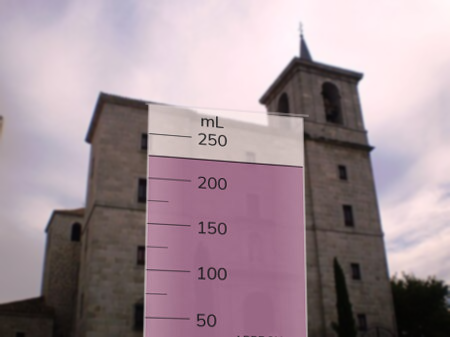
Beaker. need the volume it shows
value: 225 mL
